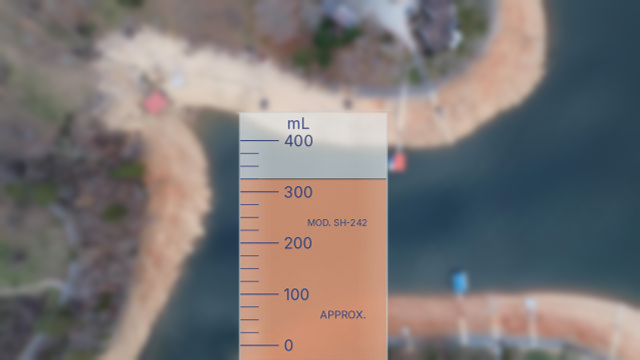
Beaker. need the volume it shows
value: 325 mL
